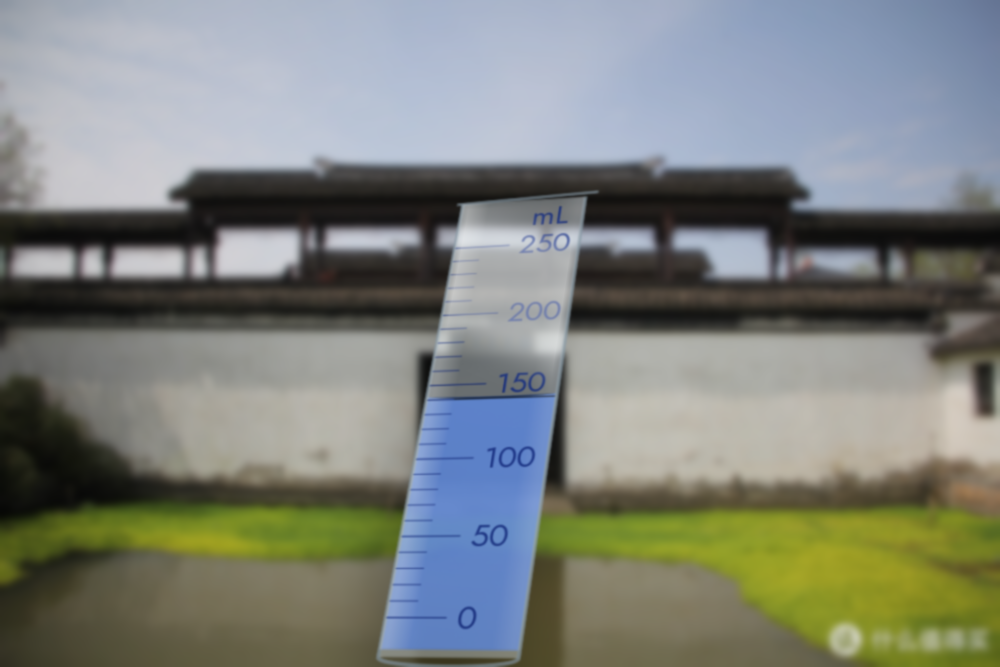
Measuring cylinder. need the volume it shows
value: 140 mL
